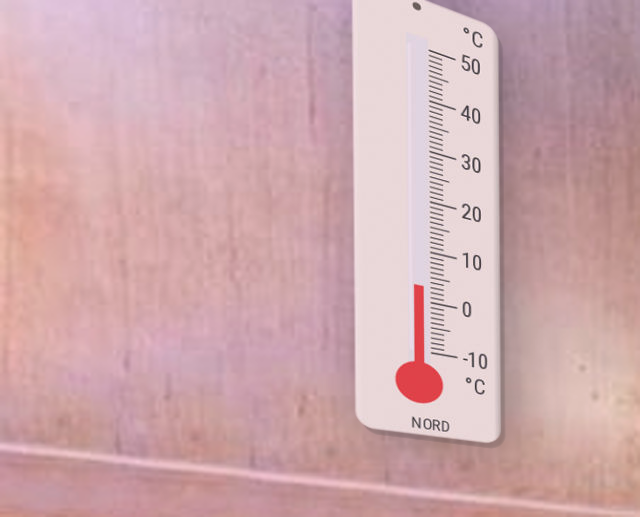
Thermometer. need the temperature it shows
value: 3 °C
